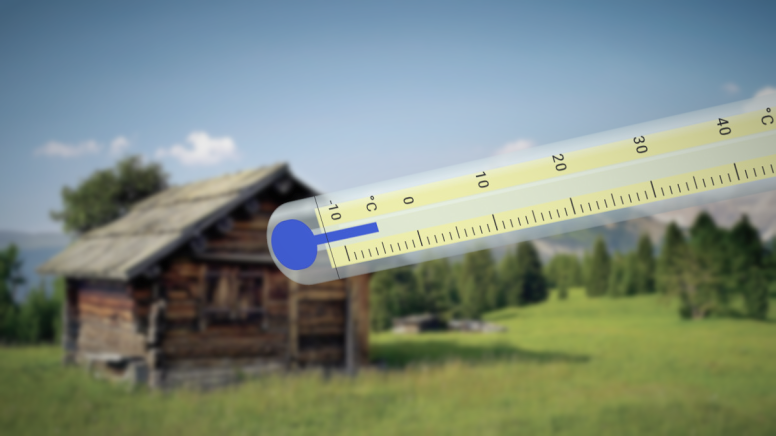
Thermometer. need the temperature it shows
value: -5 °C
